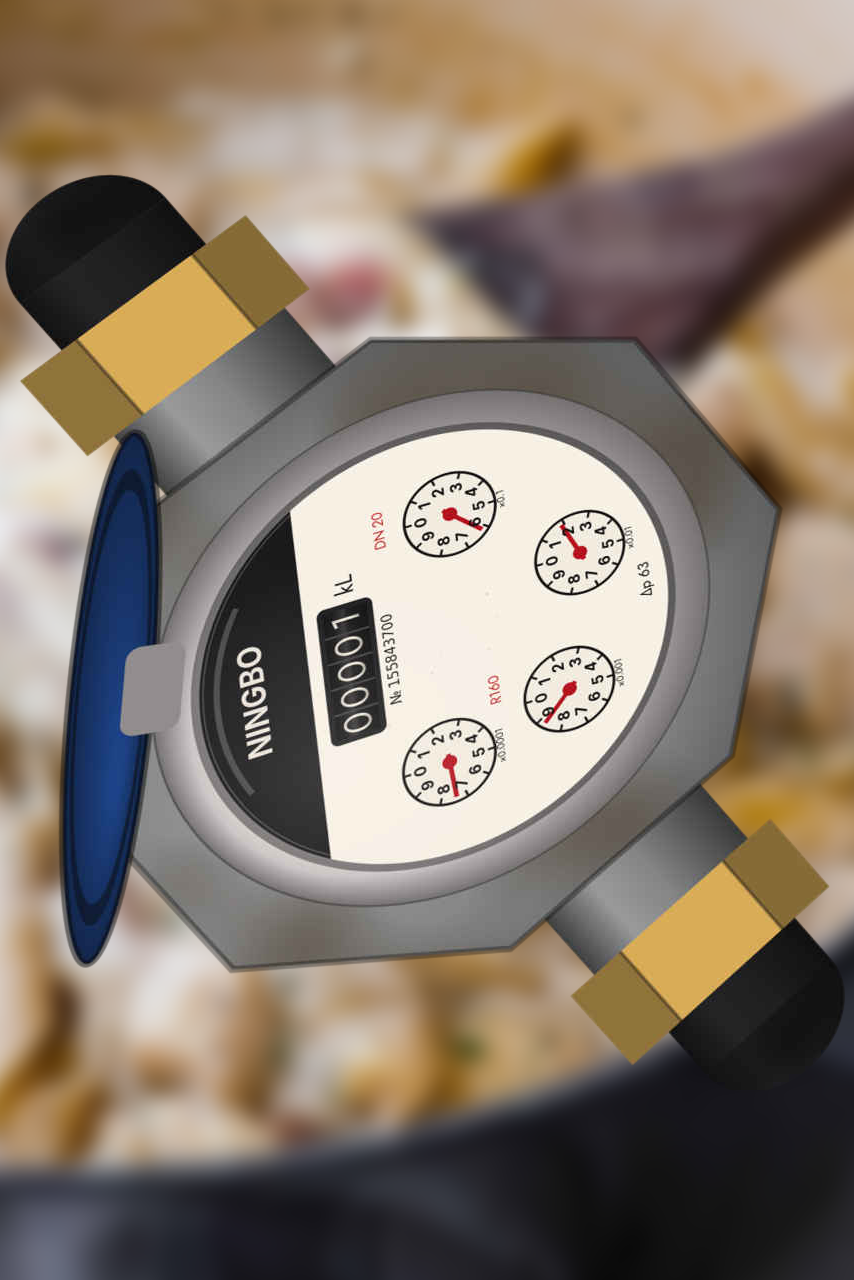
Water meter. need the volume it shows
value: 1.6187 kL
